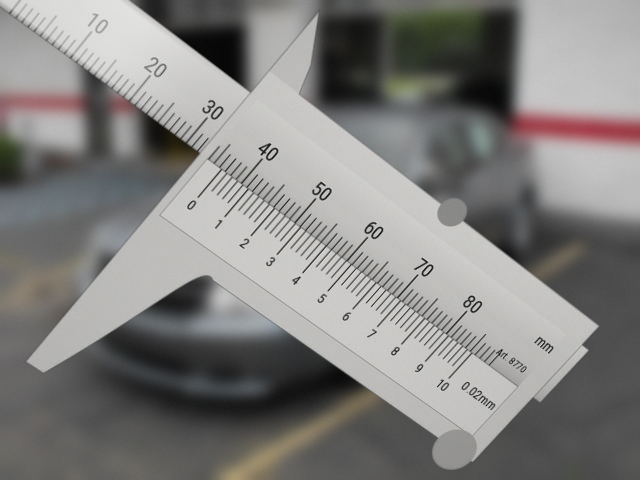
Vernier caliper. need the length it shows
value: 36.4 mm
